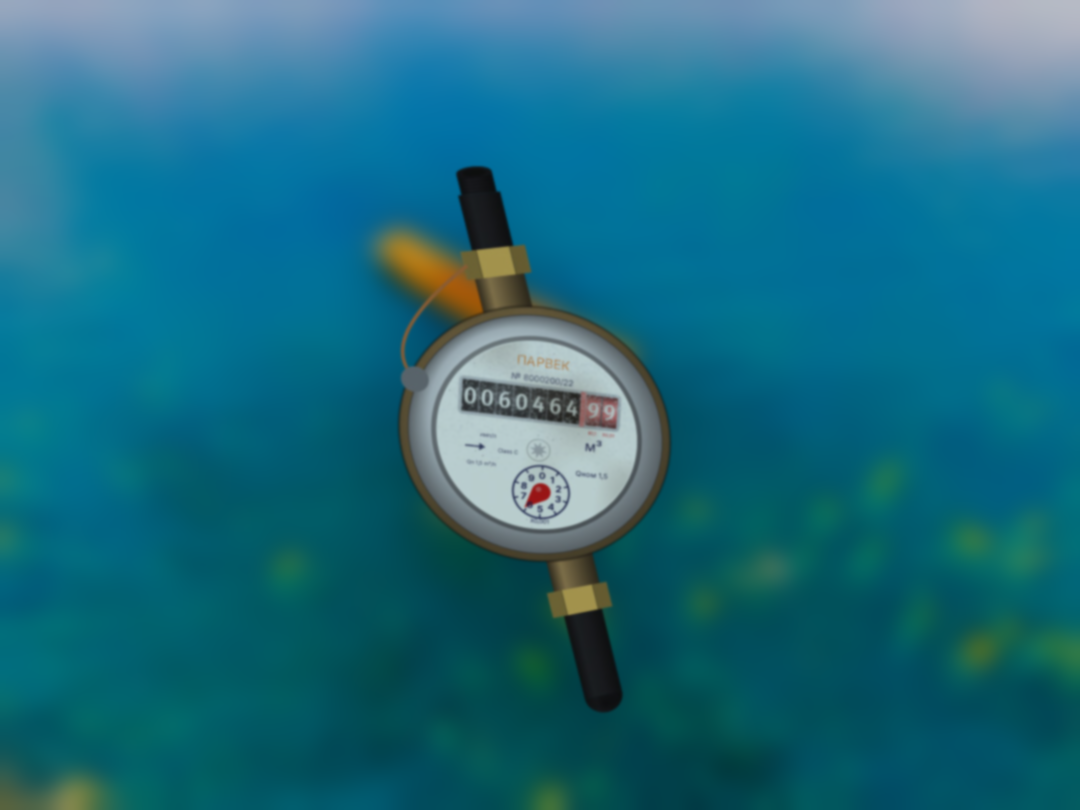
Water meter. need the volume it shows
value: 60464.996 m³
